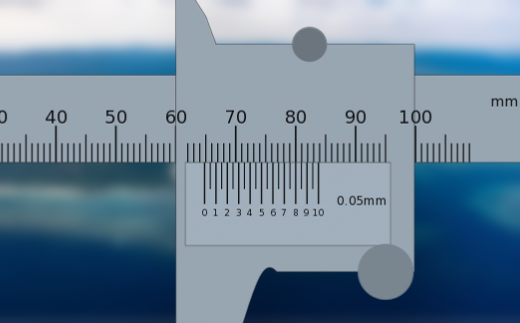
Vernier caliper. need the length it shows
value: 64.8 mm
